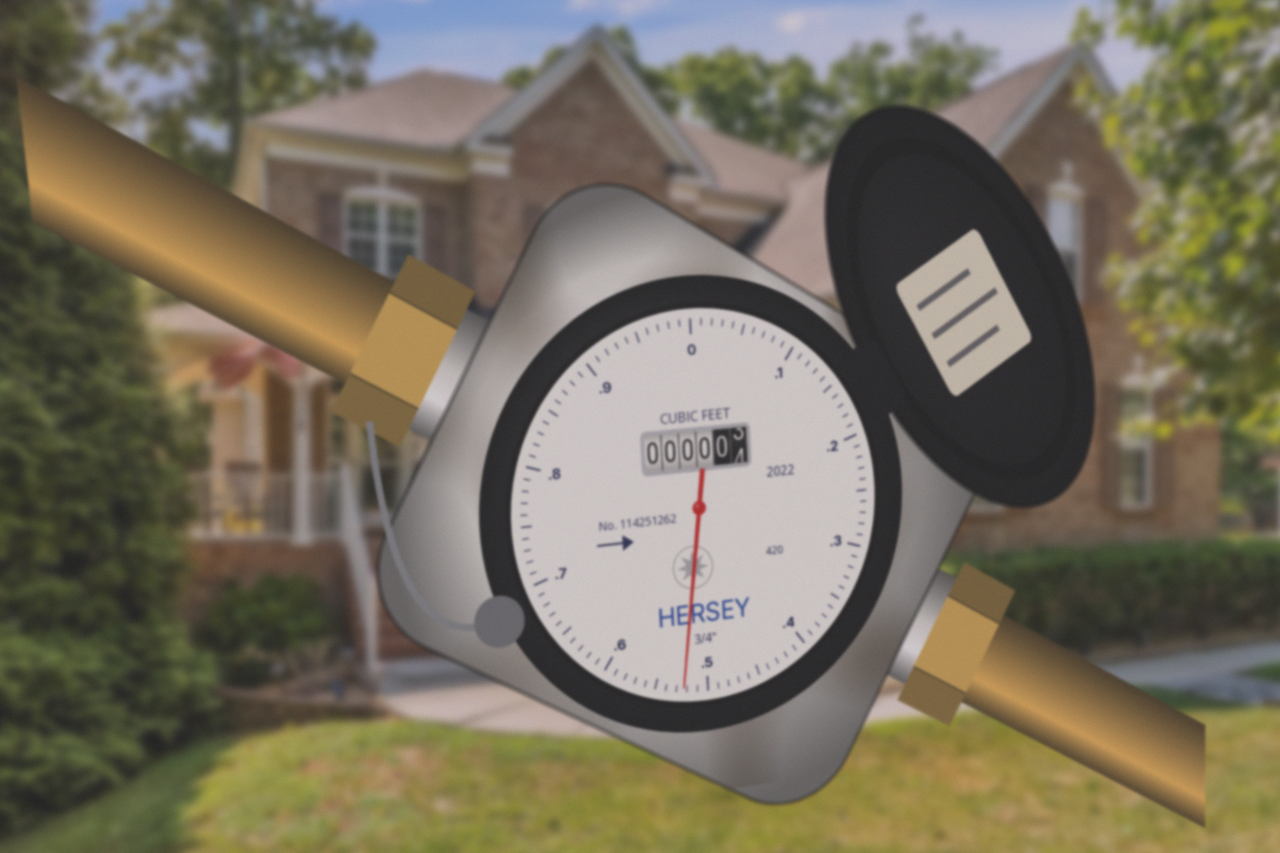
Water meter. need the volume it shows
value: 3.52 ft³
